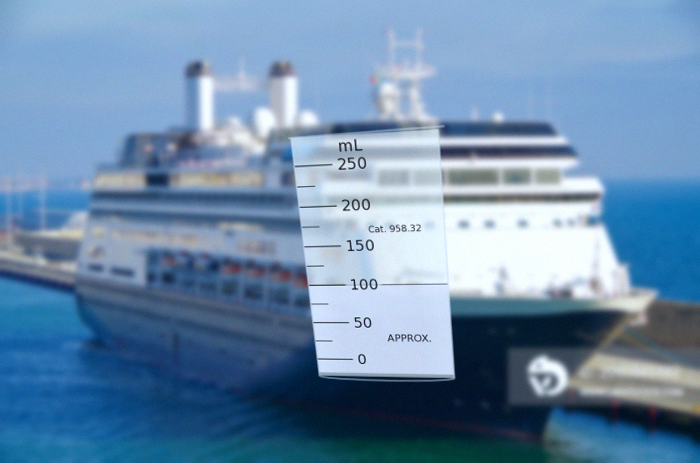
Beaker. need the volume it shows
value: 100 mL
